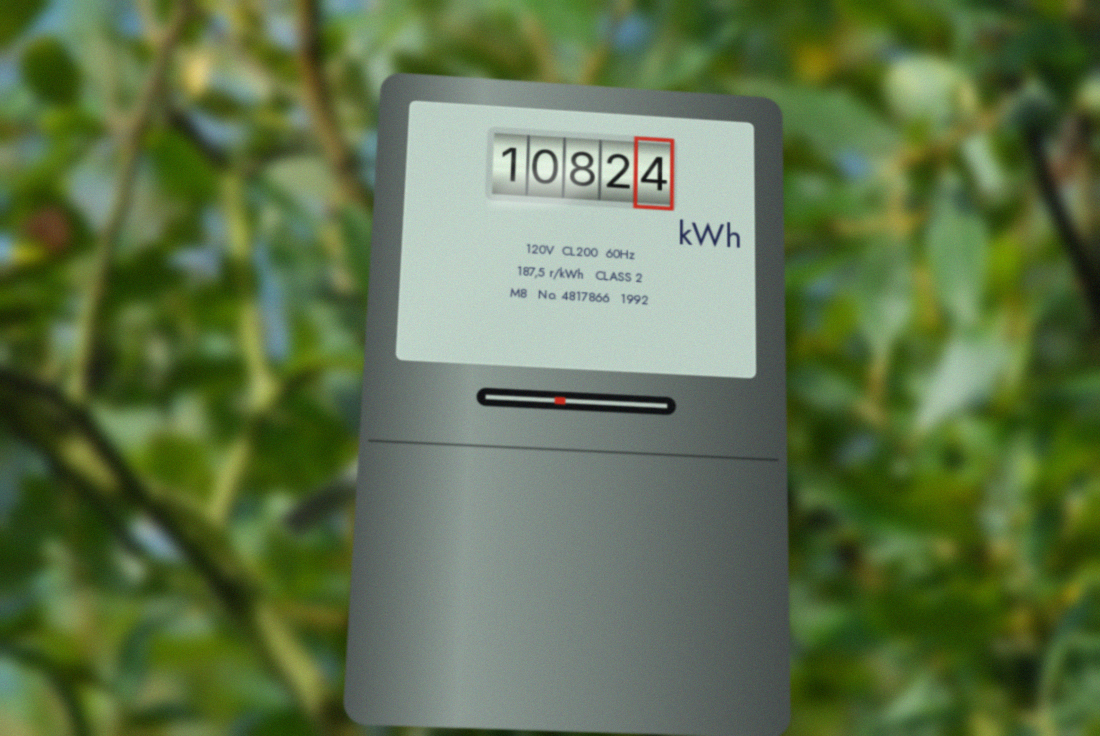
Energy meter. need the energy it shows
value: 1082.4 kWh
